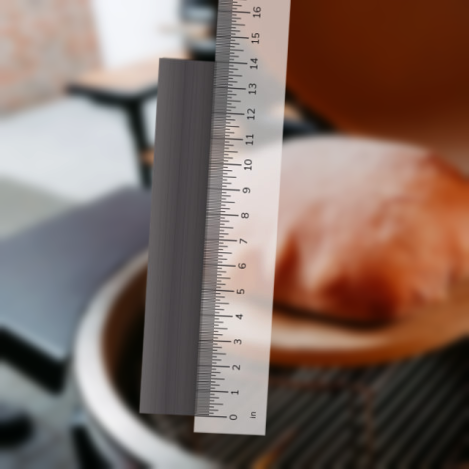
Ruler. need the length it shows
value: 14 in
